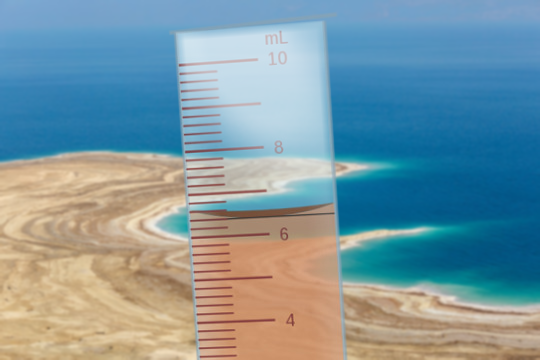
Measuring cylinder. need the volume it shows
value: 6.4 mL
